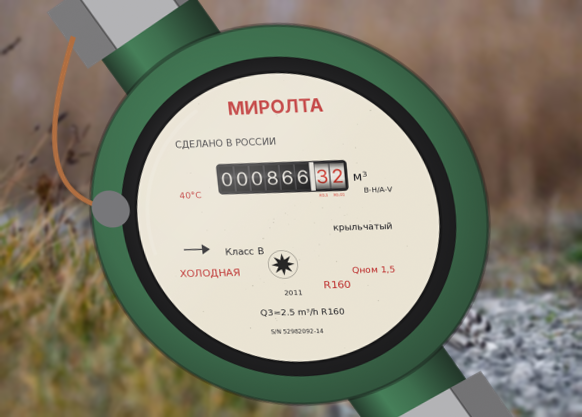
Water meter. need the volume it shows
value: 866.32 m³
